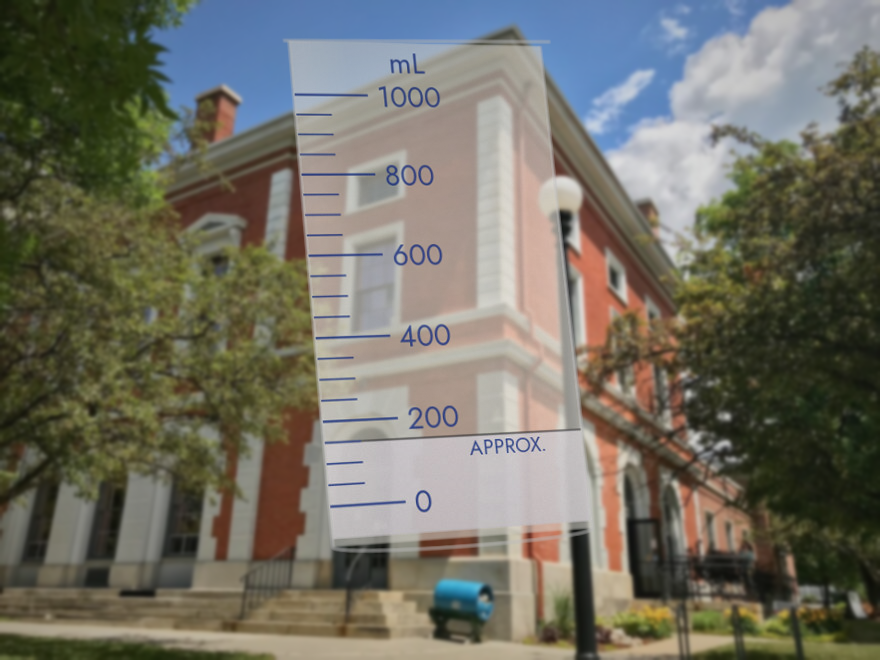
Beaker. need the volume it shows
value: 150 mL
